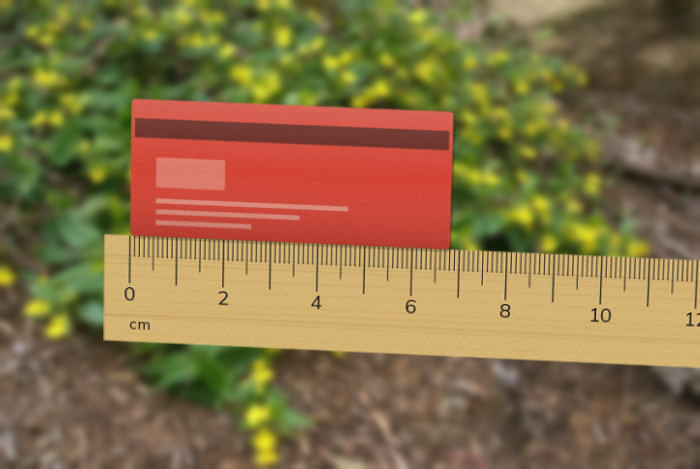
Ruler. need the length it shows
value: 6.8 cm
